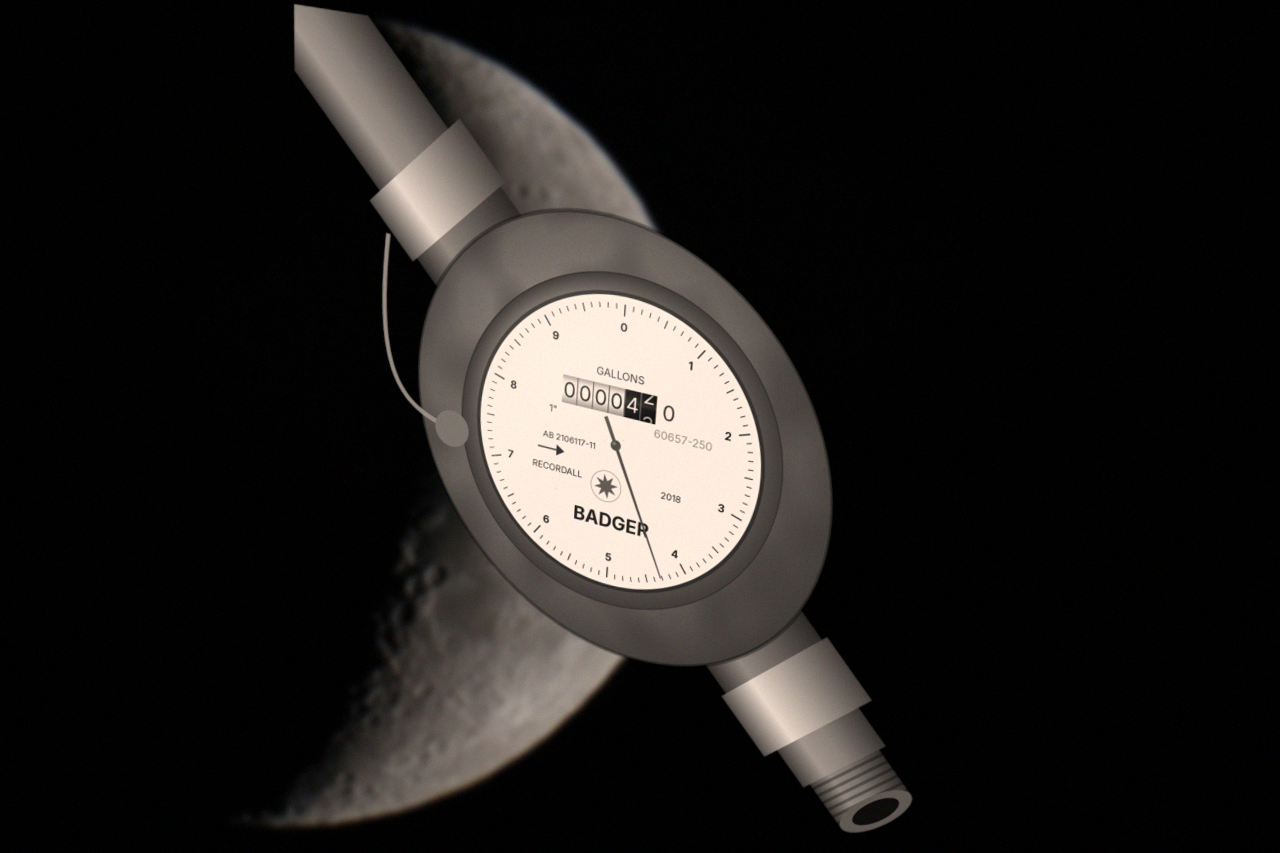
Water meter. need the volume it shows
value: 424.3 gal
